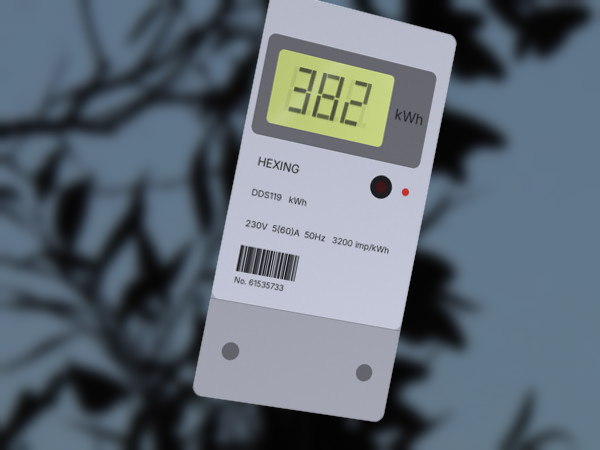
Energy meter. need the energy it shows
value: 382 kWh
